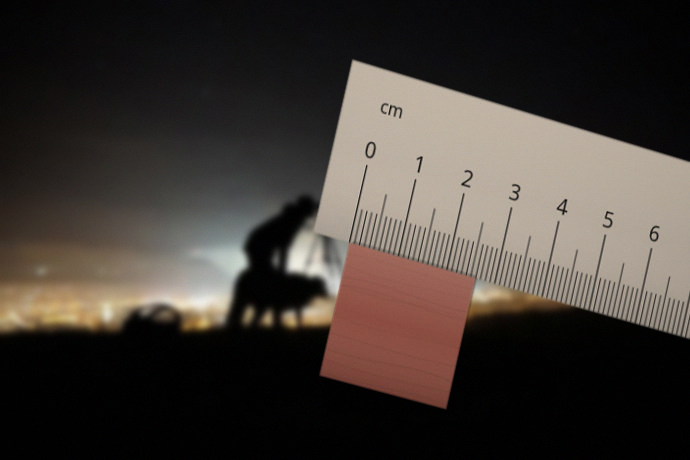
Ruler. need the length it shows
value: 2.6 cm
